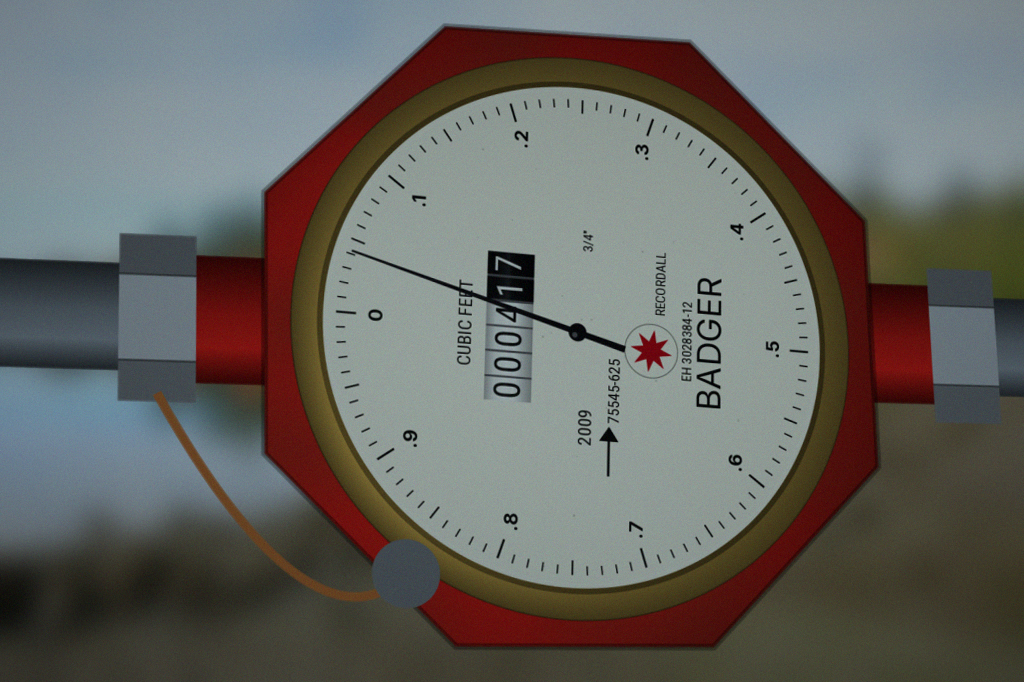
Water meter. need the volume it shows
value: 417.04 ft³
